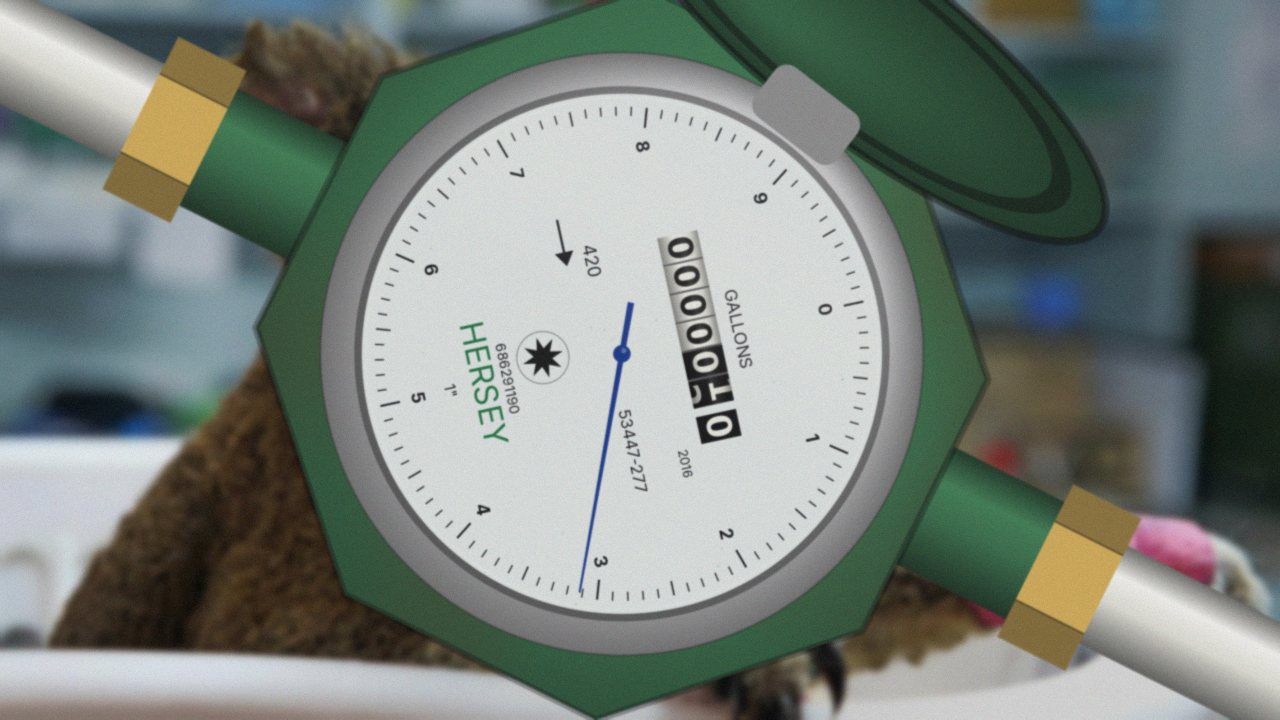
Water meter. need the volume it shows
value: 13.1 gal
